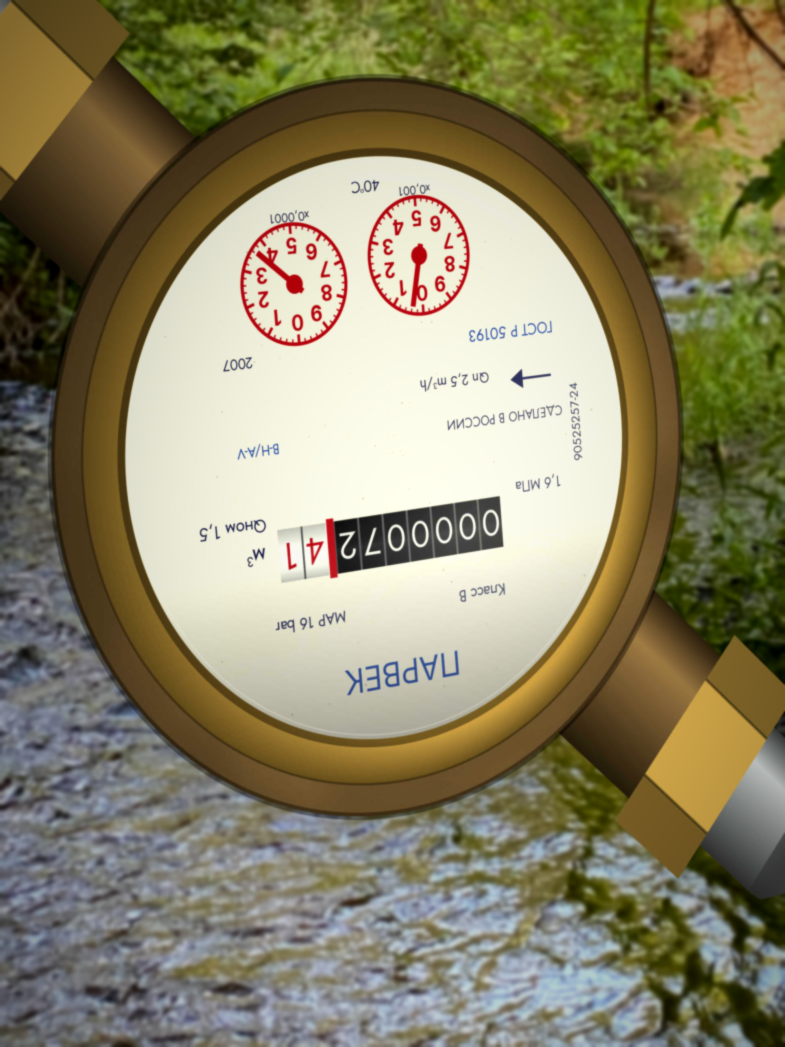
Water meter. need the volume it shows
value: 72.4103 m³
